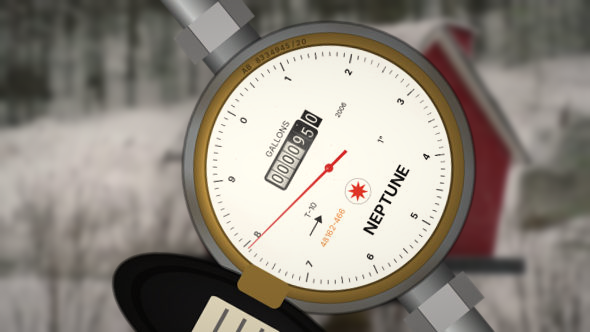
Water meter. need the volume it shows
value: 947.9 gal
